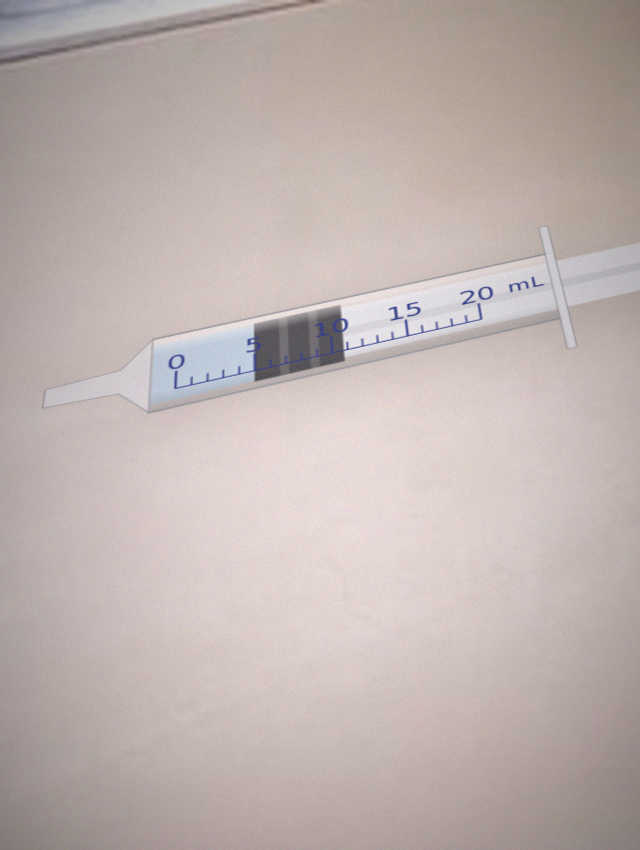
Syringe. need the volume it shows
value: 5 mL
